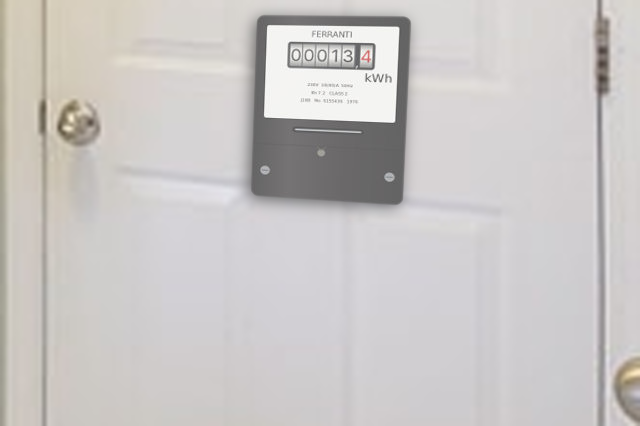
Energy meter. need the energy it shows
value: 13.4 kWh
